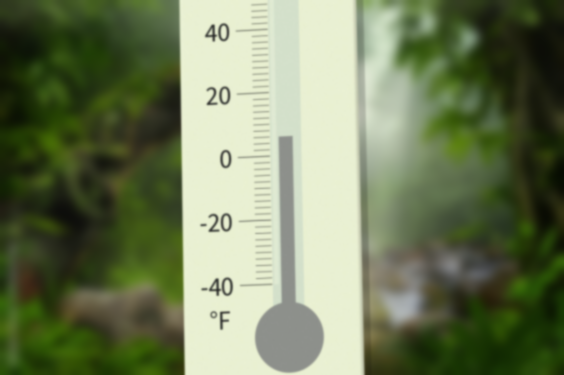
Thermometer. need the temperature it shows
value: 6 °F
